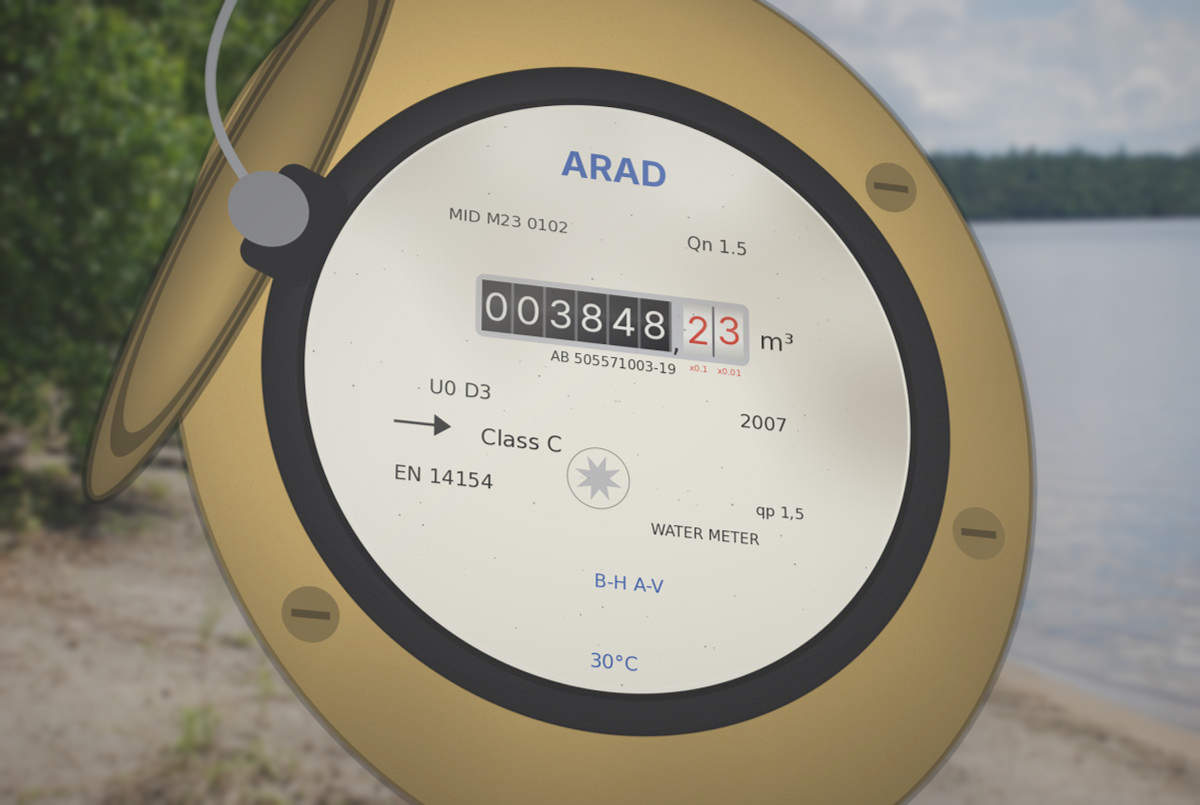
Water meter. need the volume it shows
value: 3848.23 m³
